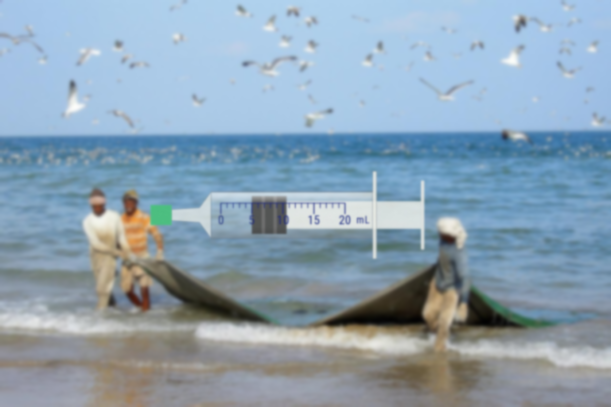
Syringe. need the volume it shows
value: 5 mL
